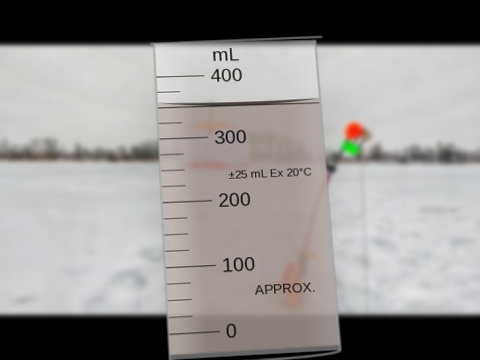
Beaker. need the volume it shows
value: 350 mL
